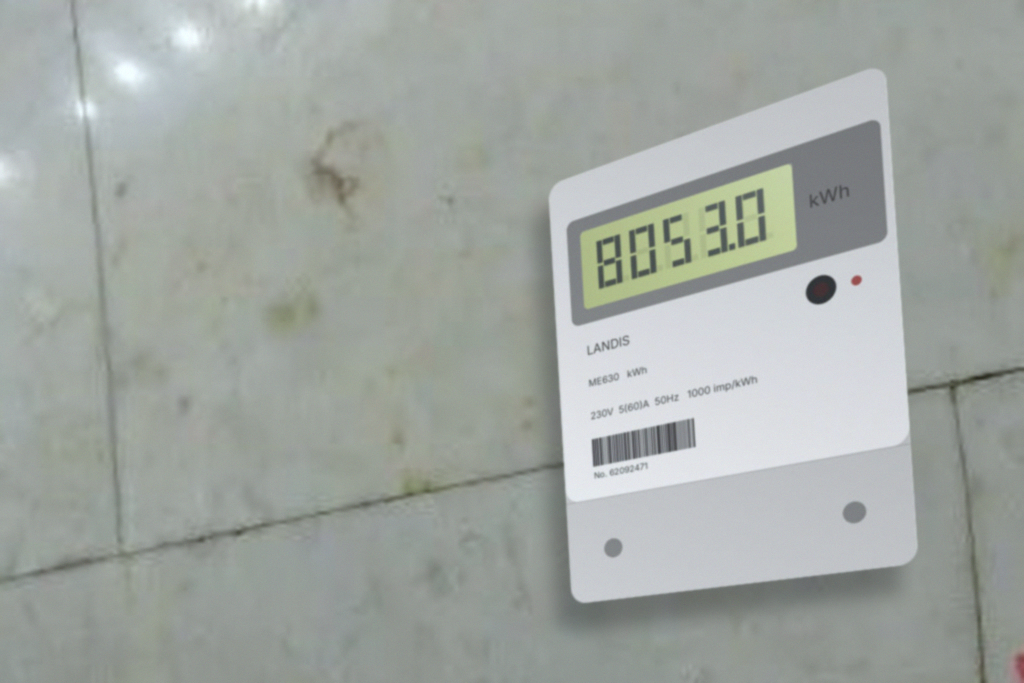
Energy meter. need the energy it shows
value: 8053.0 kWh
